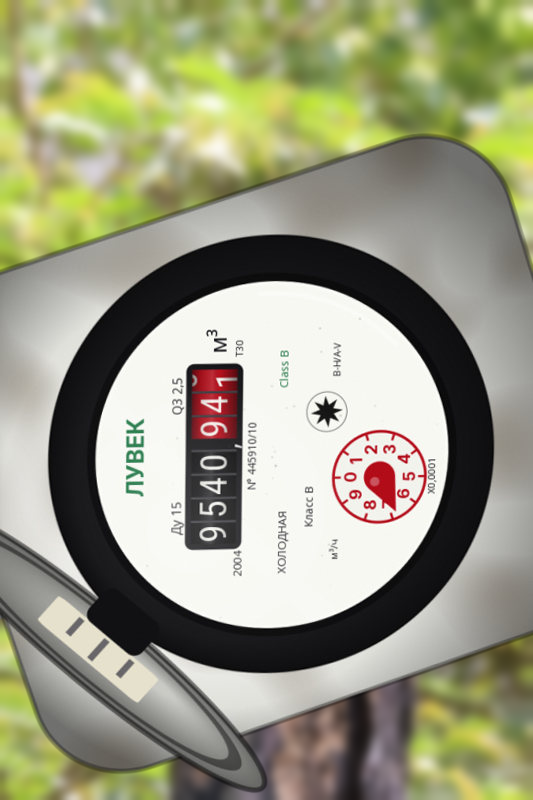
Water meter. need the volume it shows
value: 9540.9406 m³
